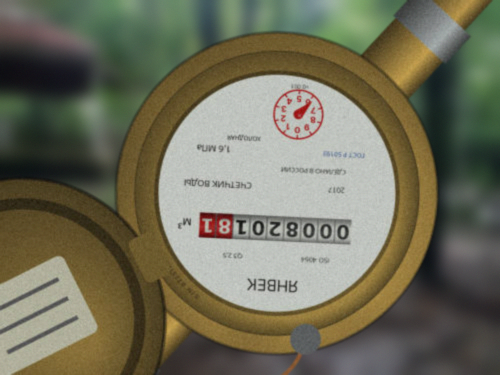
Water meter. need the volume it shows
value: 8201.816 m³
